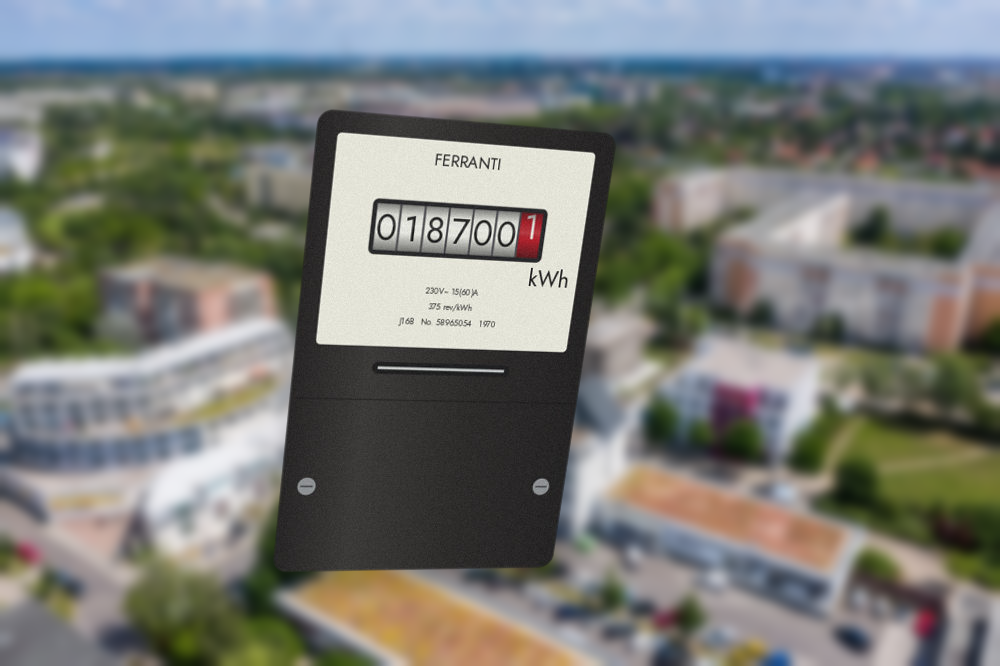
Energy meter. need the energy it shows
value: 18700.1 kWh
